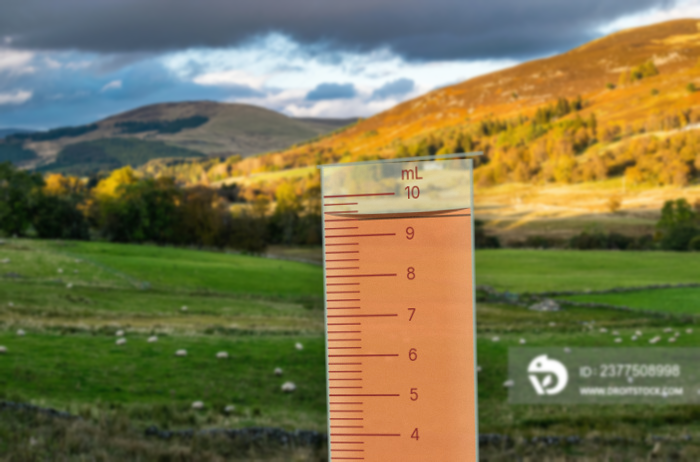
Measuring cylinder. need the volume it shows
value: 9.4 mL
